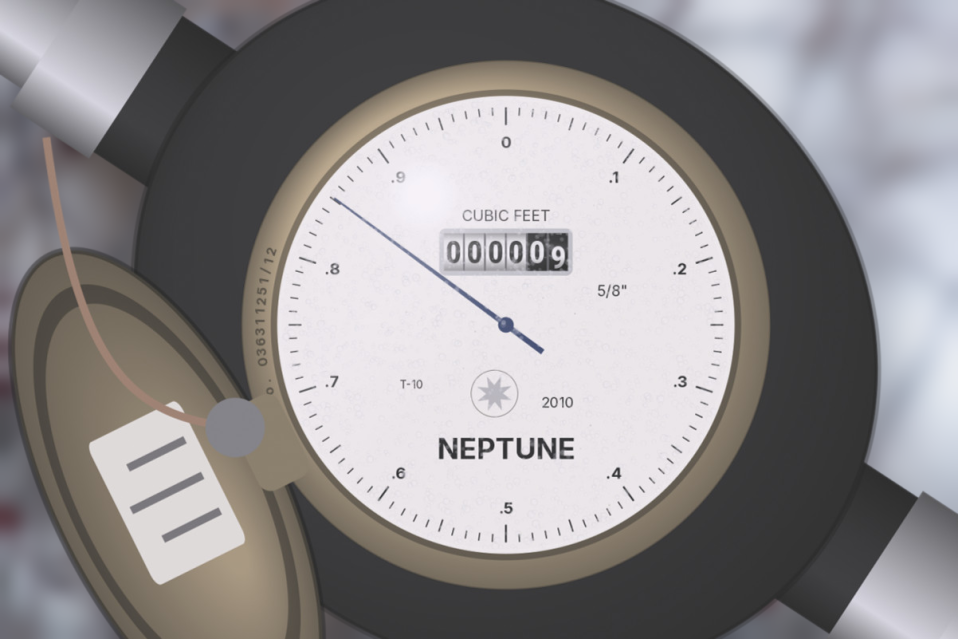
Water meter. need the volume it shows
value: 8.85 ft³
